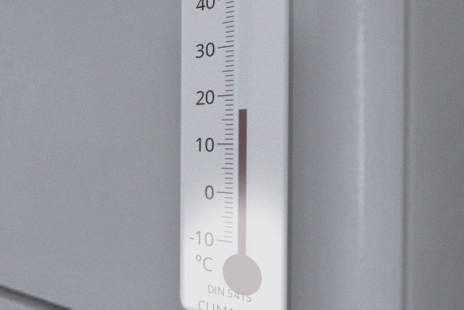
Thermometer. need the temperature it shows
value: 17 °C
